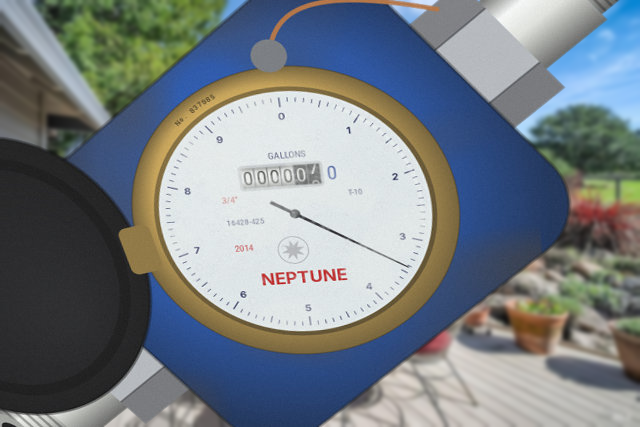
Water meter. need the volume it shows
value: 73.4 gal
